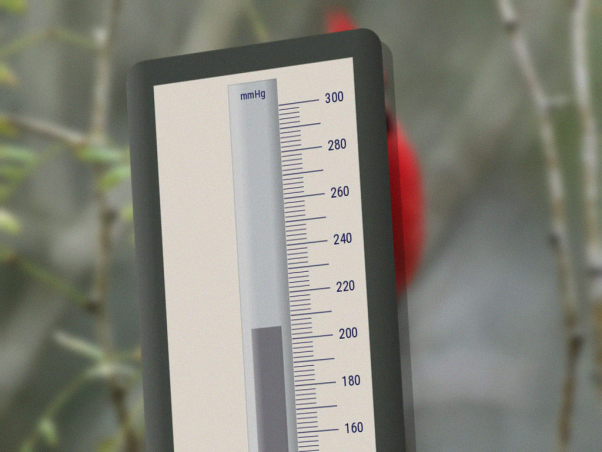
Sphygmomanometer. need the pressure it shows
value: 206 mmHg
